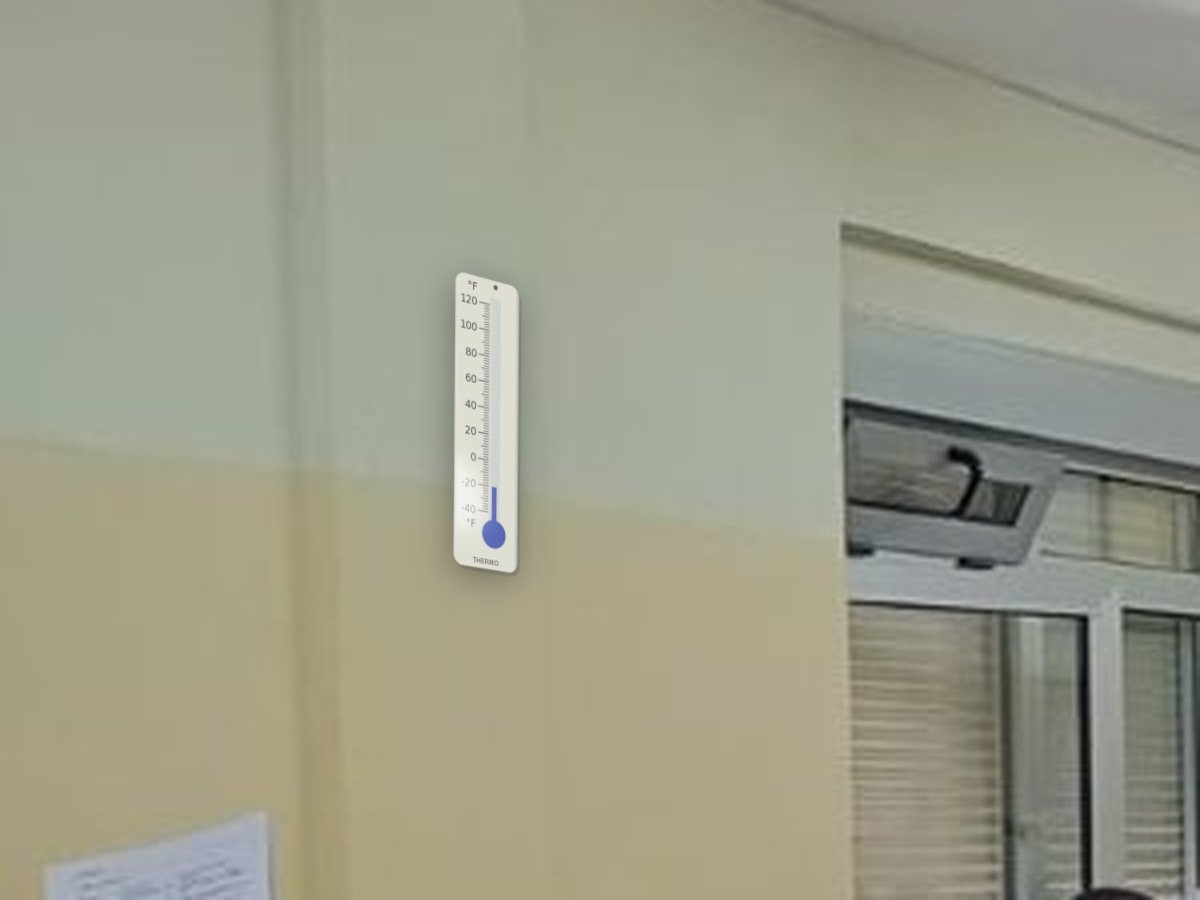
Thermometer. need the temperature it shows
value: -20 °F
